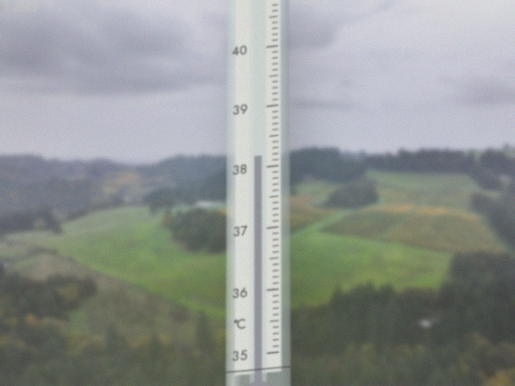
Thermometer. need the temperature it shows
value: 38.2 °C
